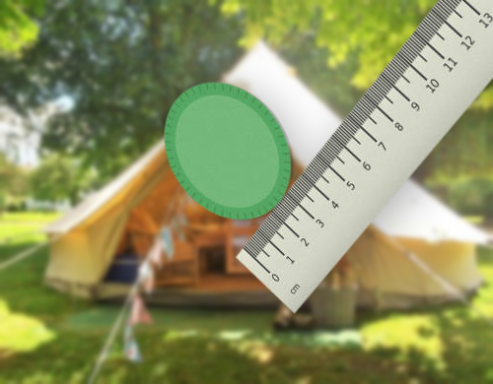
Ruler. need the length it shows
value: 5 cm
